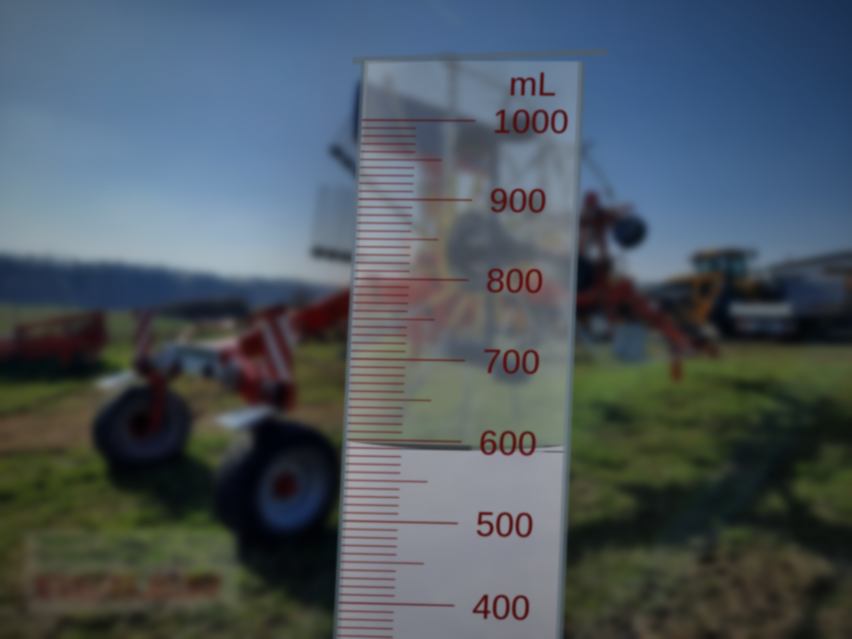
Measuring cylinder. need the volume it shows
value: 590 mL
